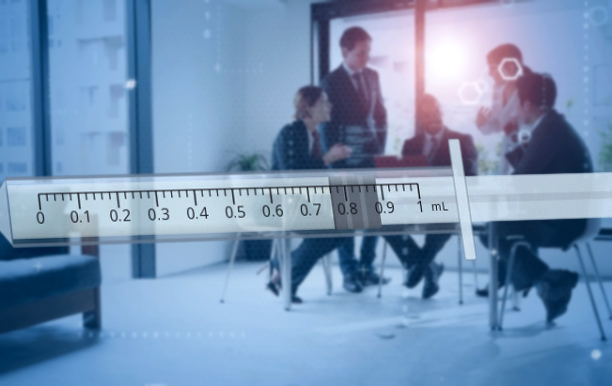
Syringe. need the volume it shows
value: 0.76 mL
